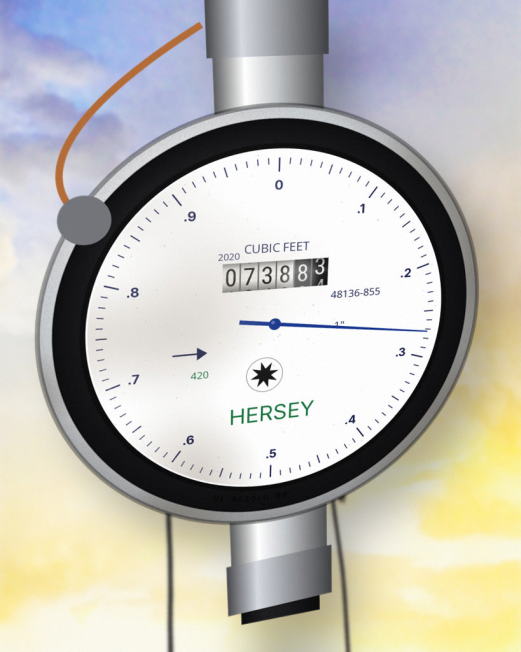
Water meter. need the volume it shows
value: 73883.27 ft³
